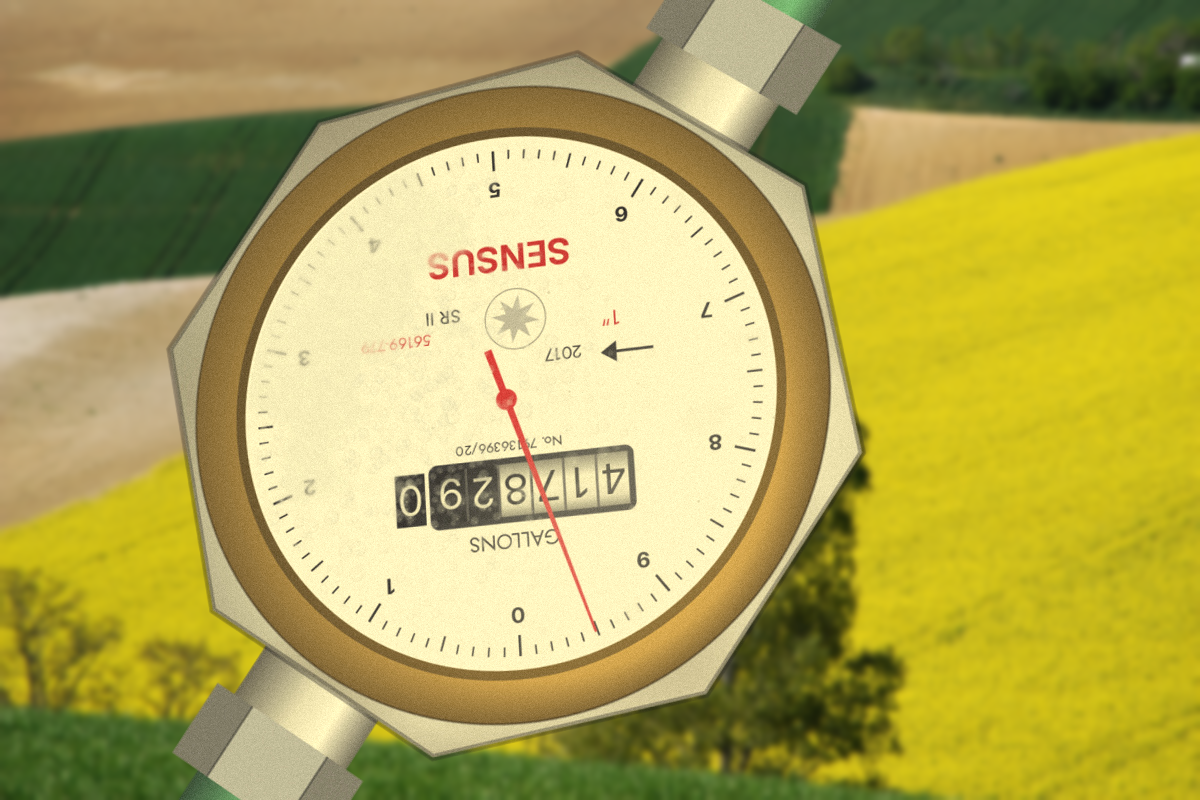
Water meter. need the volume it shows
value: 4178289.5 gal
